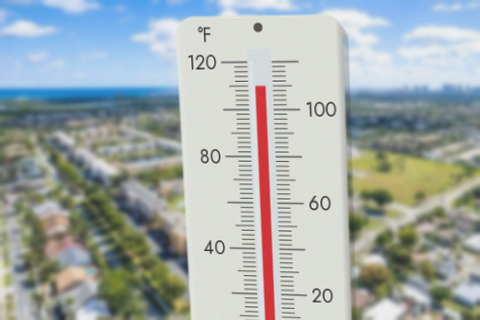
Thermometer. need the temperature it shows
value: 110 °F
